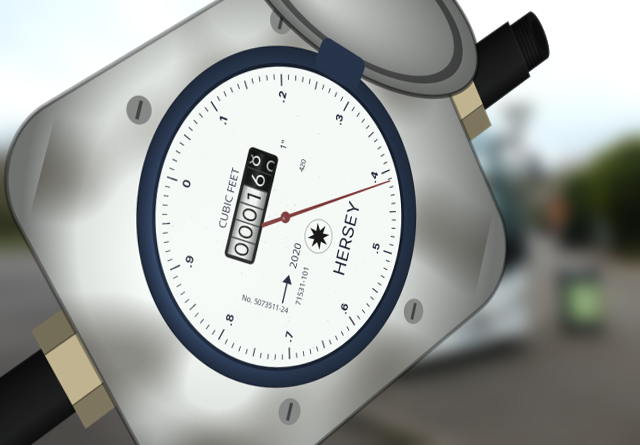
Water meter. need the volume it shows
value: 168.41 ft³
